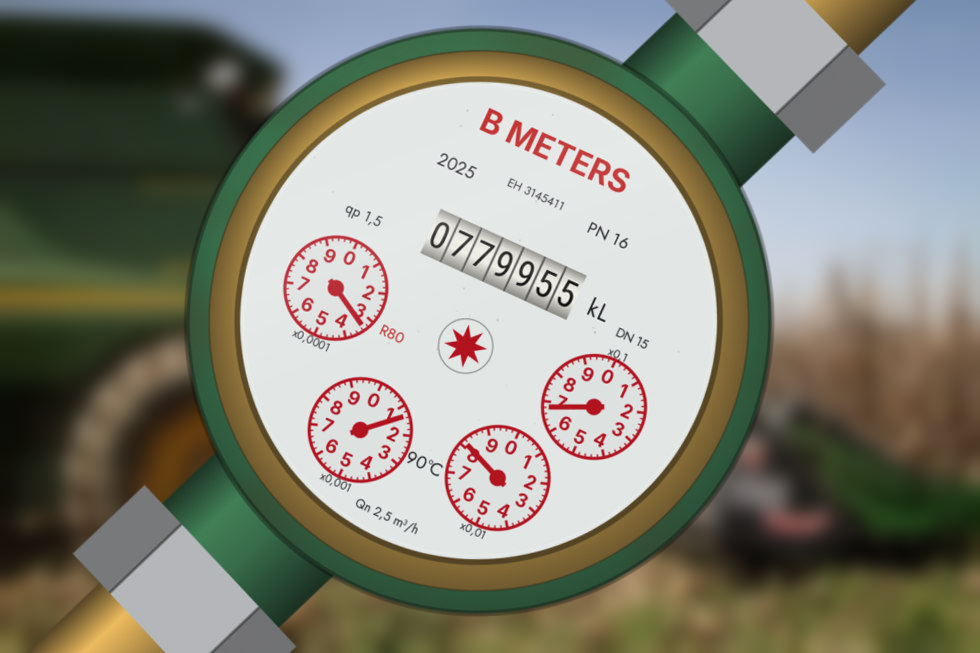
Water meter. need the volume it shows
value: 779955.6813 kL
